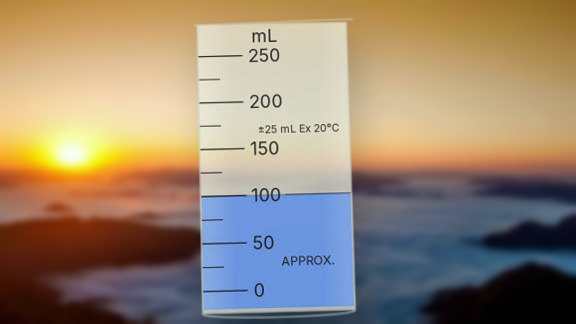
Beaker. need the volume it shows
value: 100 mL
